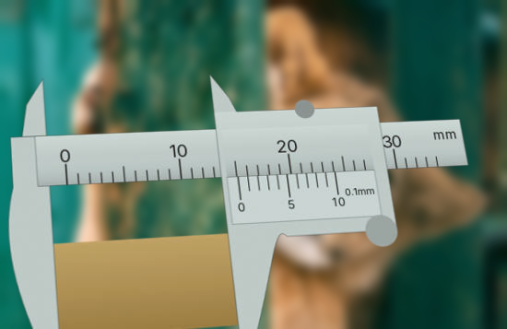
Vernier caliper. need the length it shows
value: 15.1 mm
